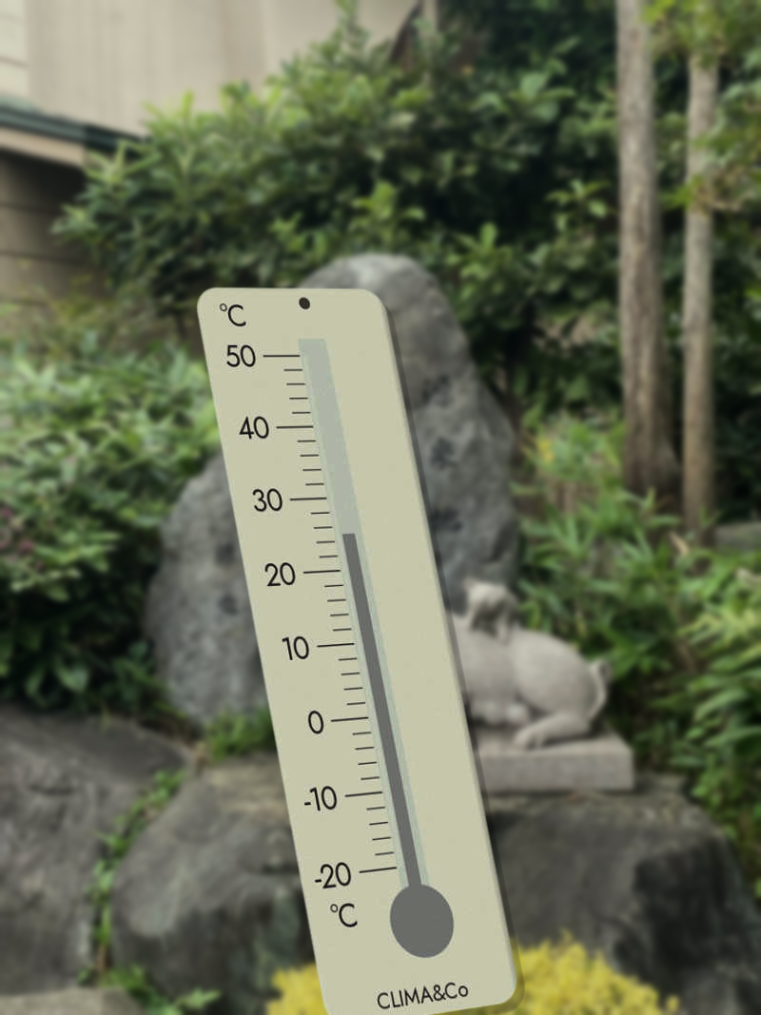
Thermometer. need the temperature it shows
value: 25 °C
